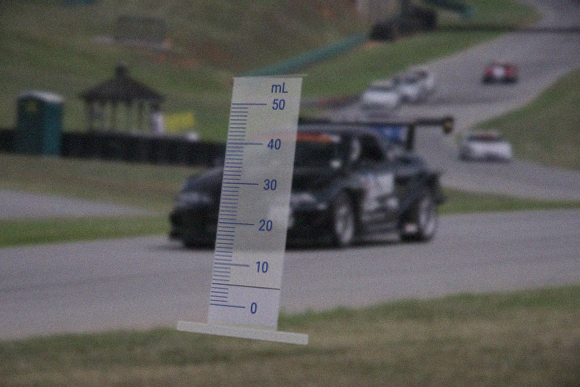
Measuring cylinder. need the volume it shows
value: 5 mL
